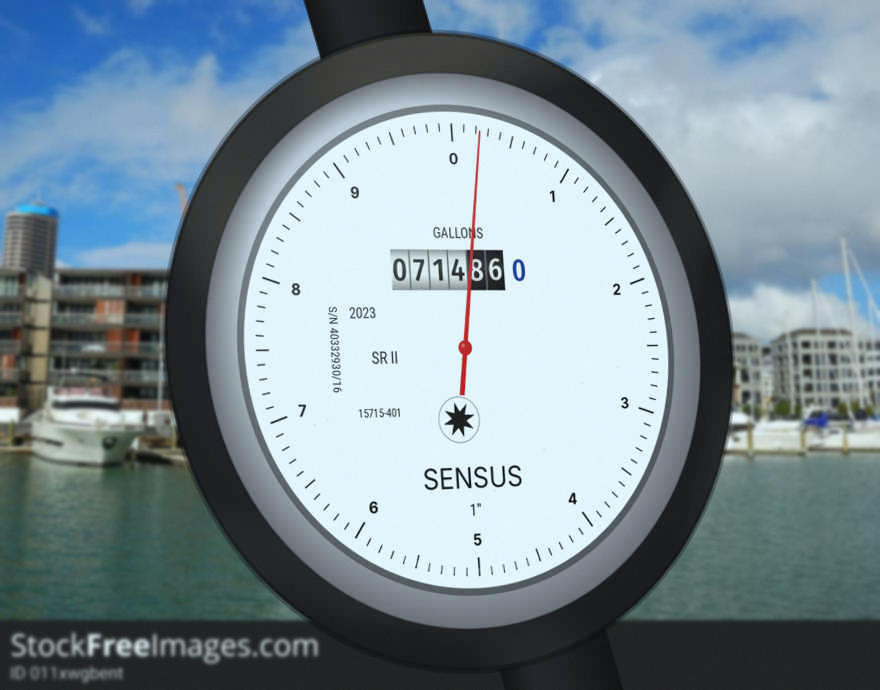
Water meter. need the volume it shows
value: 714860.2 gal
